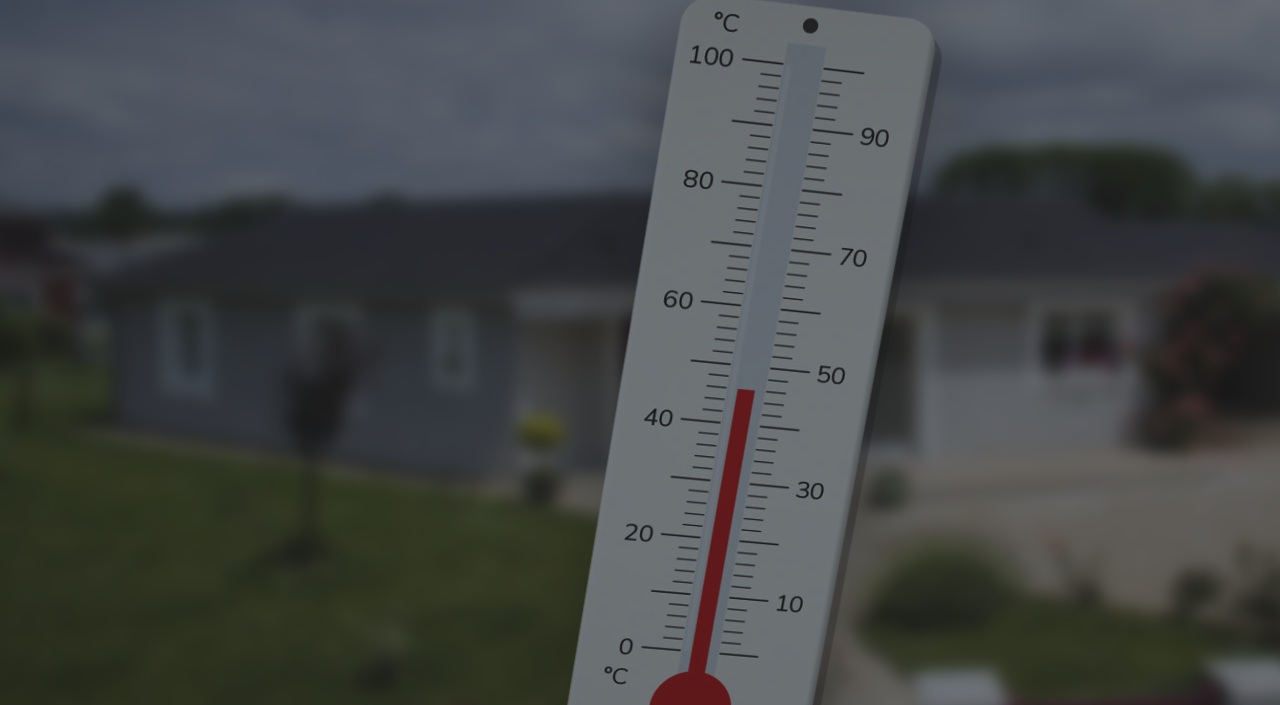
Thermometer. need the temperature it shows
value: 46 °C
